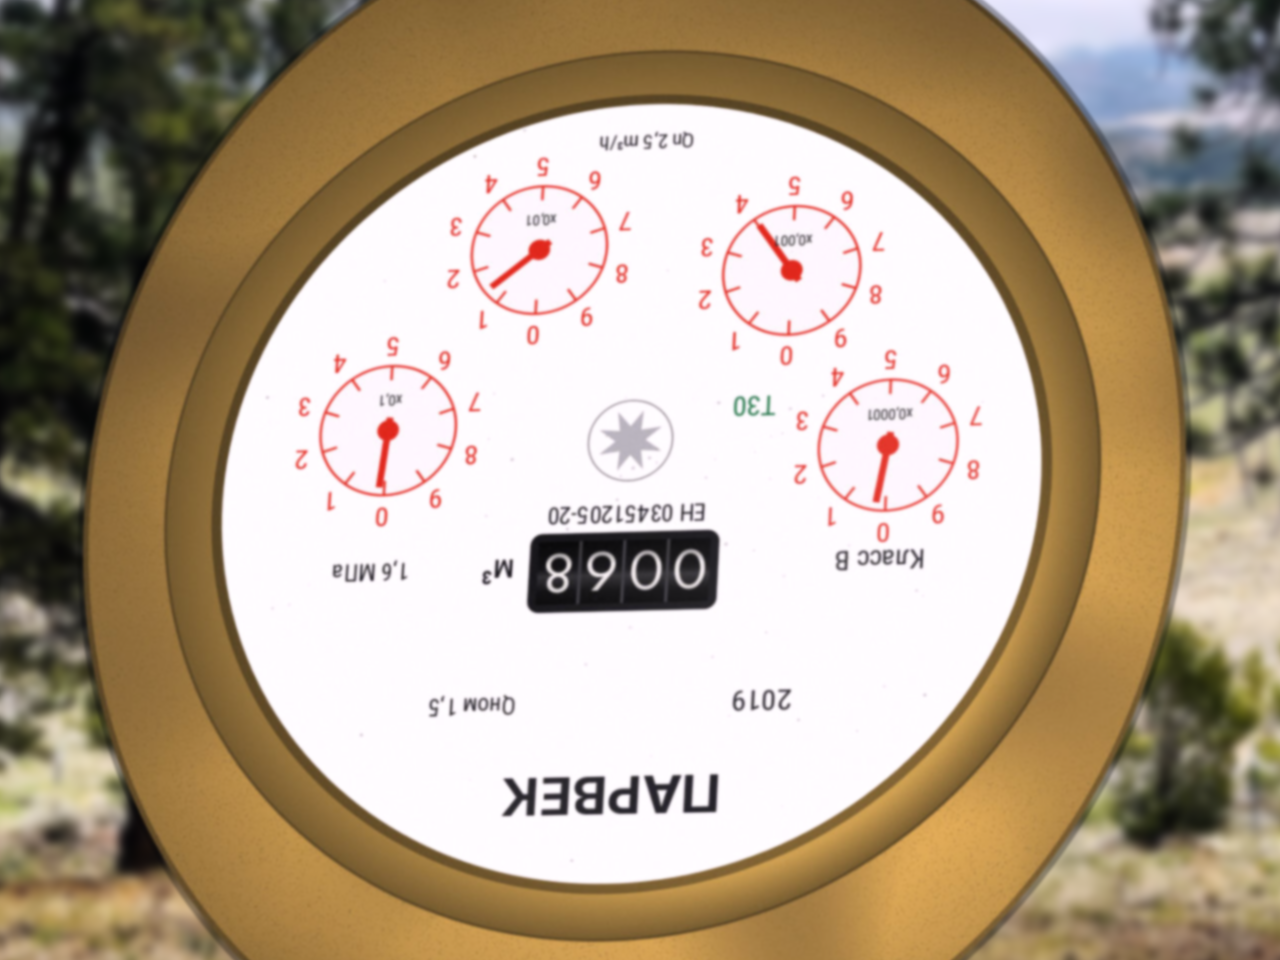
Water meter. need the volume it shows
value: 68.0140 m³
